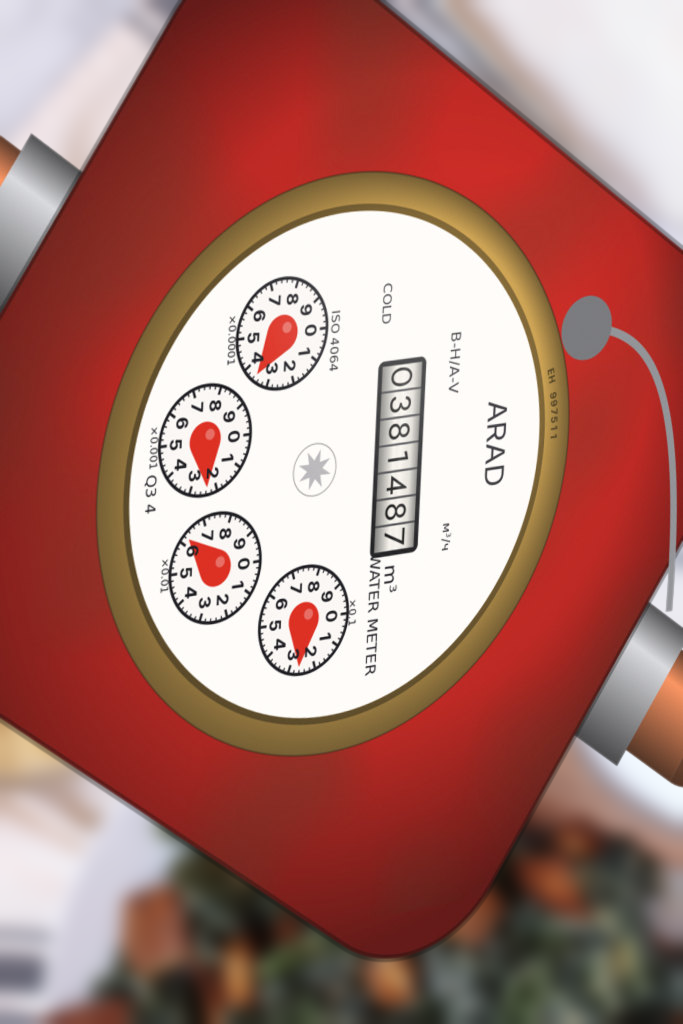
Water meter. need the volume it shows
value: 381487.2623 m³
